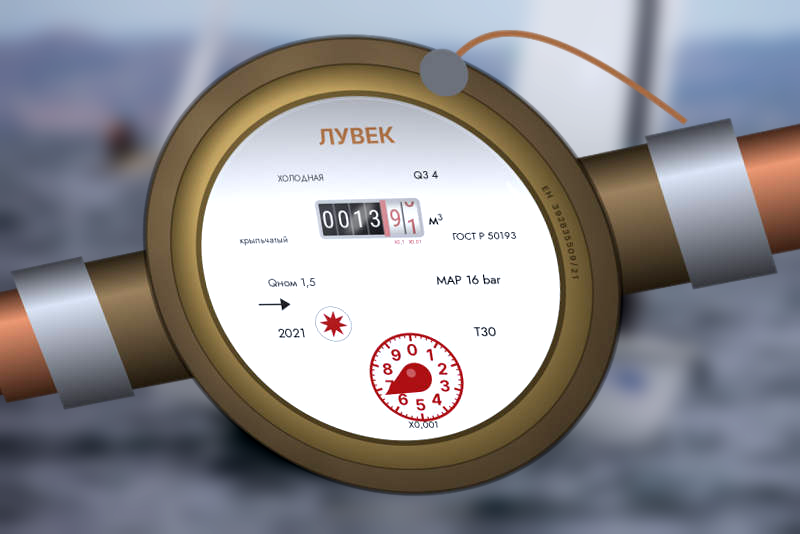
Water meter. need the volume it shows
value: 13.906 m³
